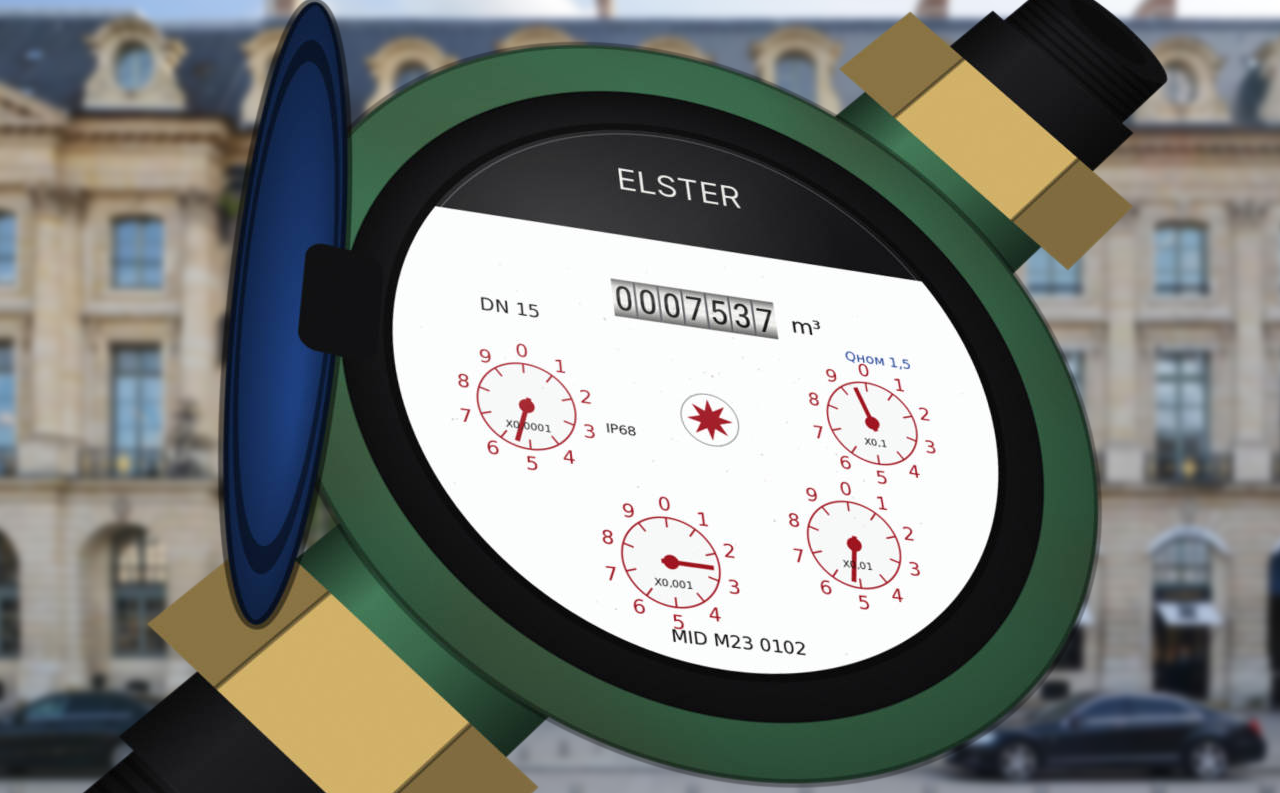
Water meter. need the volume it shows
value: 7536.9525 m³
